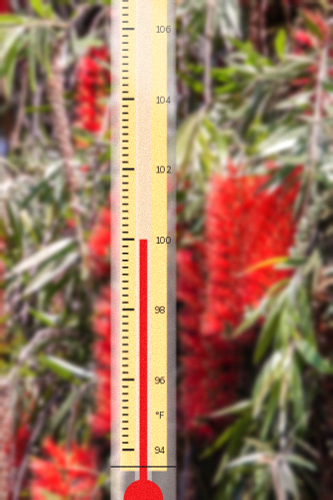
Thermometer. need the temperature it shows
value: 100 °F
